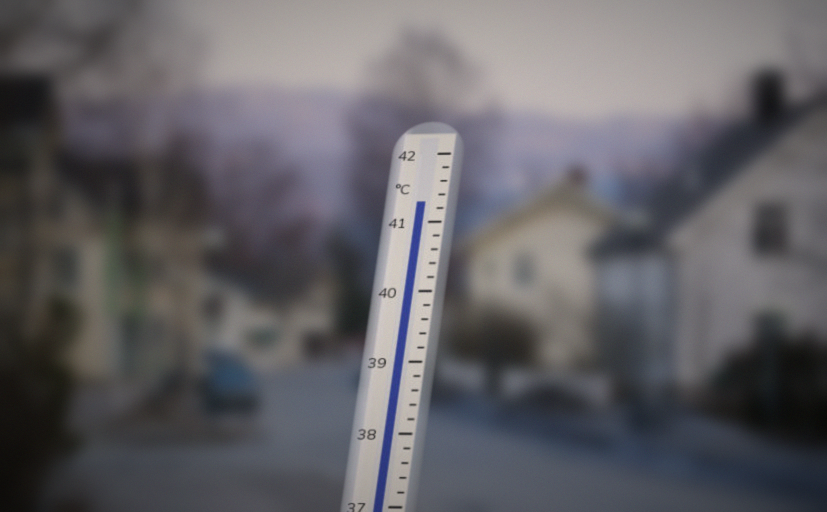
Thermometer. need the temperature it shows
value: 41.3 °C
